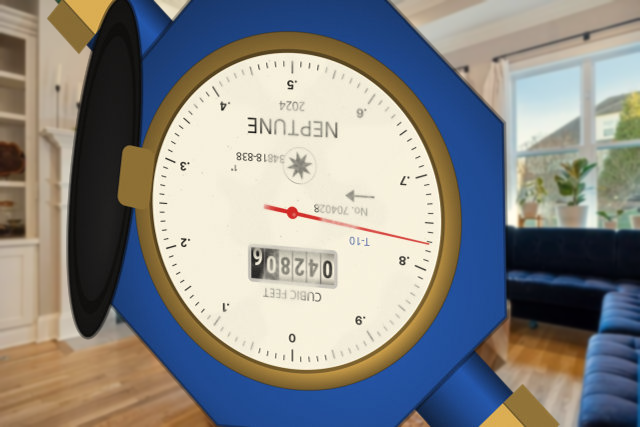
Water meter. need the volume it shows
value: 42805.77 ft³
